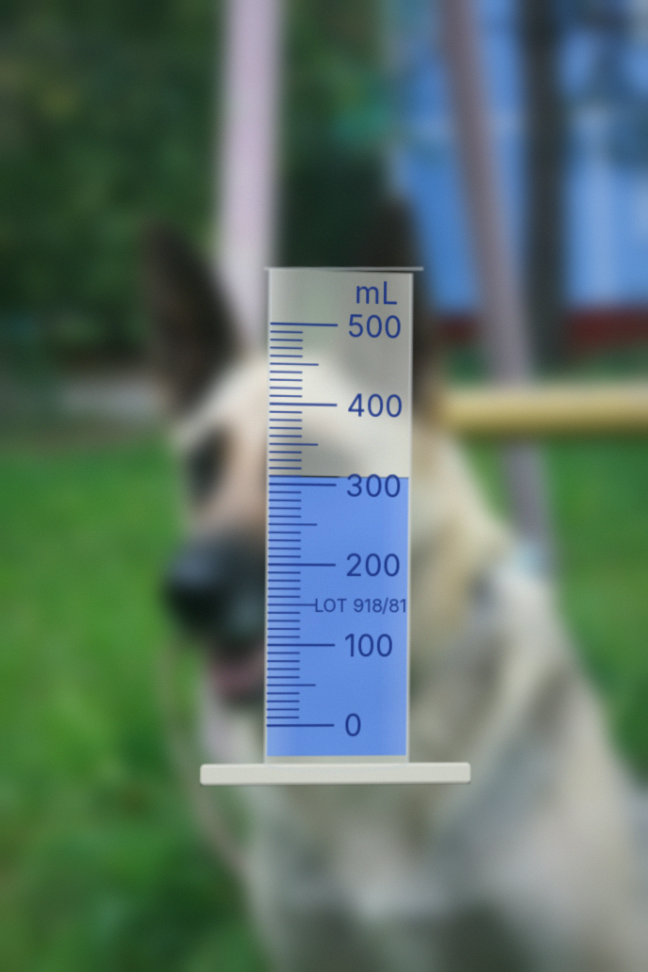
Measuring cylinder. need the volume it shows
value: 310 mL
